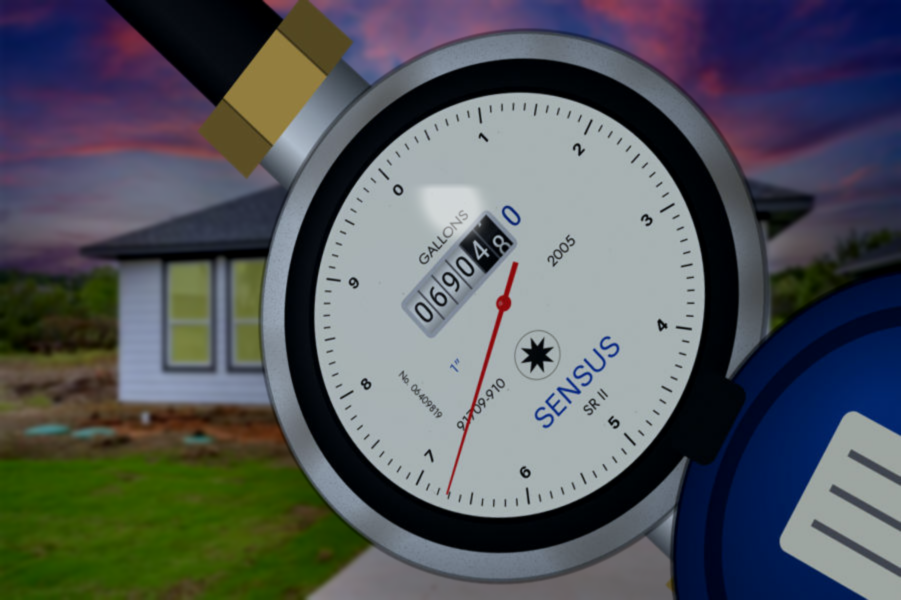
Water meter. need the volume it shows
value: 690476.7 gal
